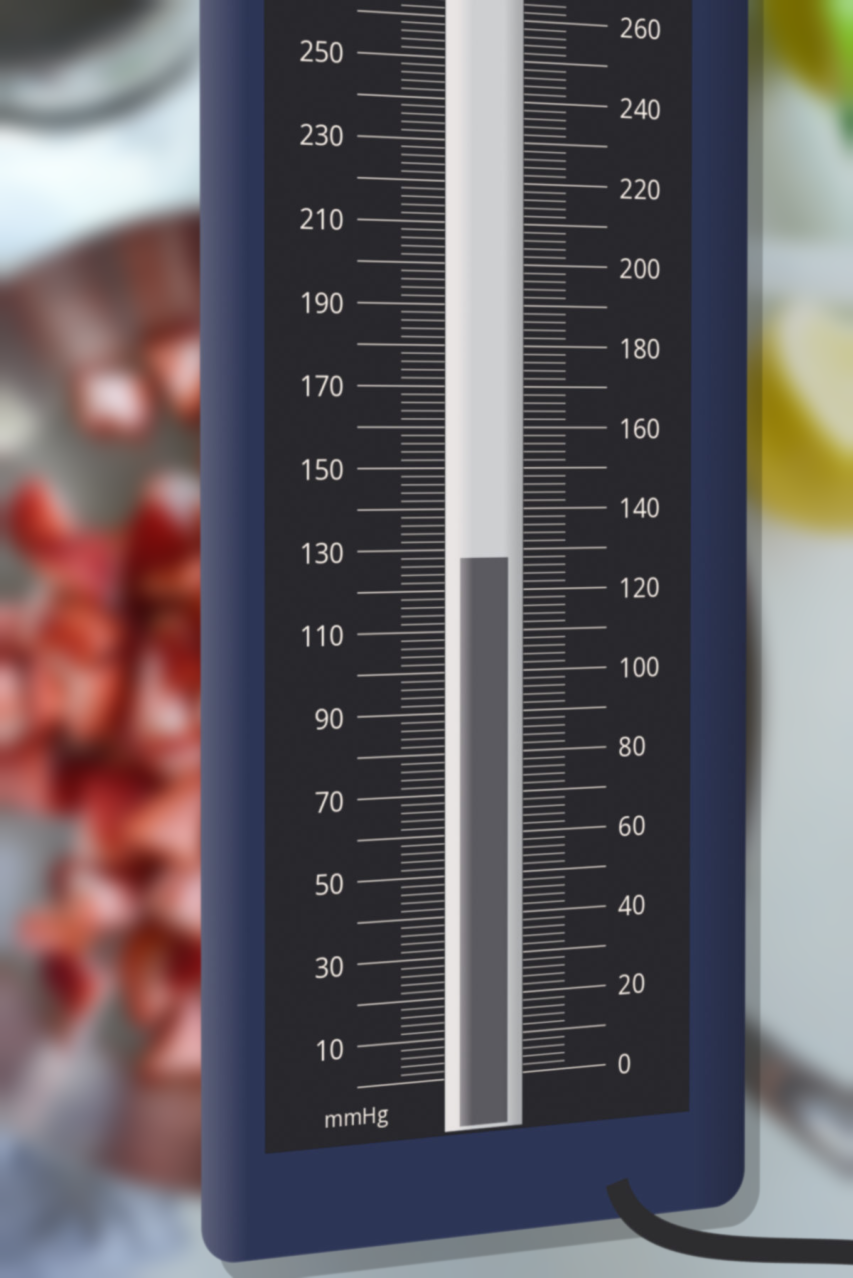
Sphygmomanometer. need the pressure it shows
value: 128 mmHg
